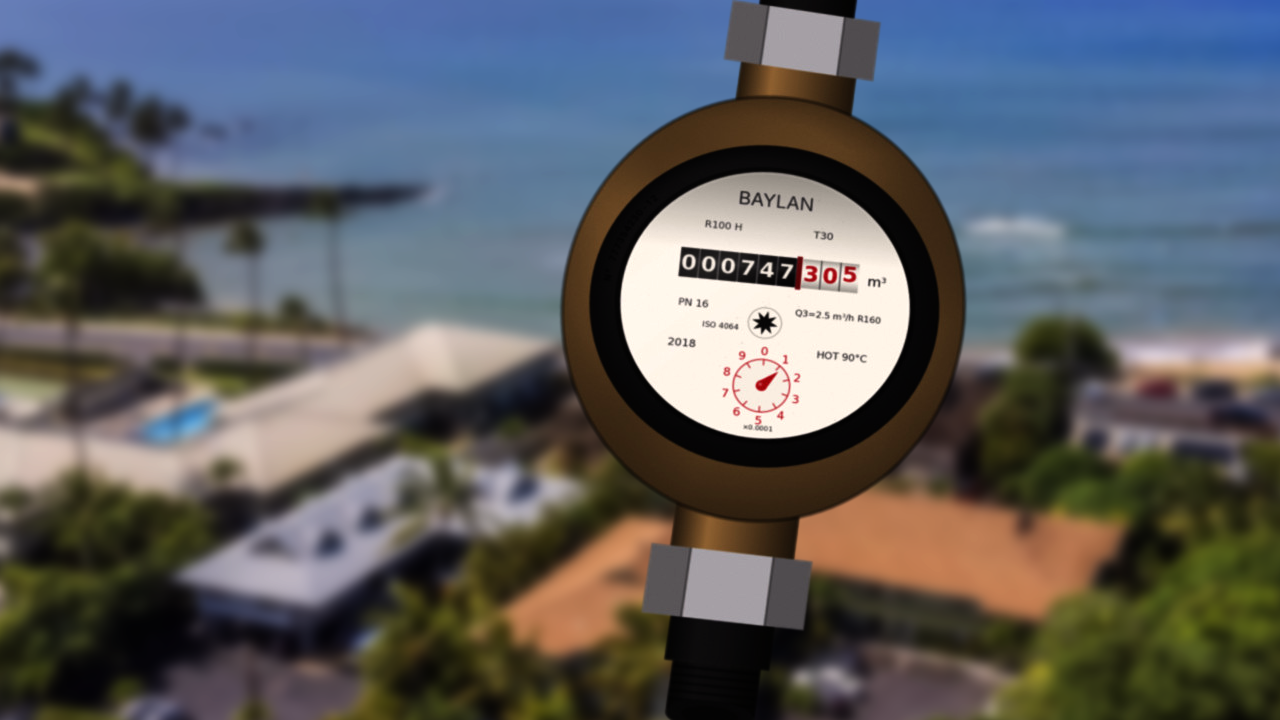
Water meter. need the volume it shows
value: 747.3051 m³
